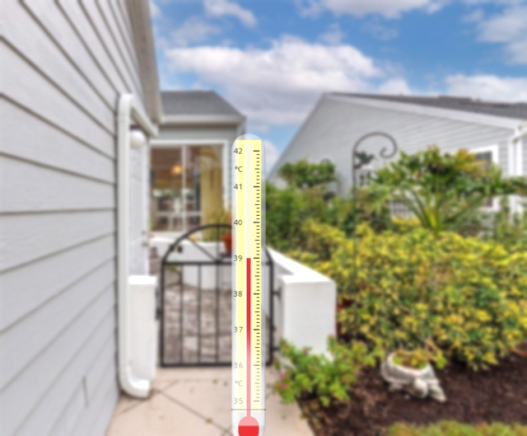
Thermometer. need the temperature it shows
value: 39 °C
